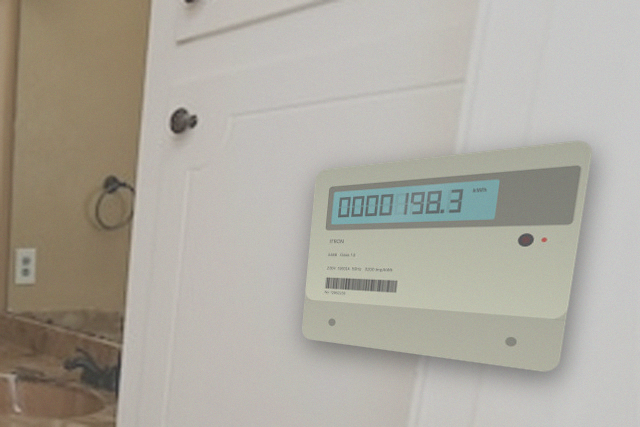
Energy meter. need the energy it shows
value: 198.3 kWh
